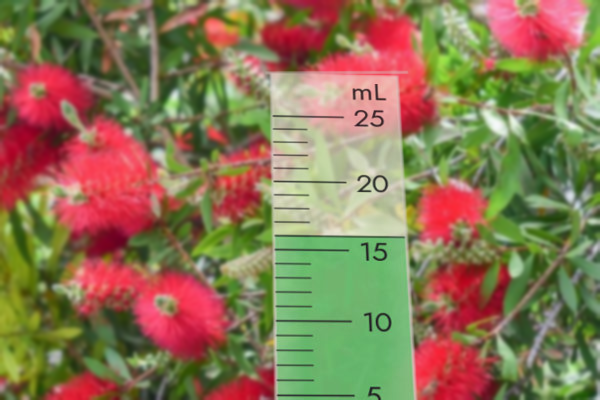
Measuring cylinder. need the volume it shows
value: 16 mL
